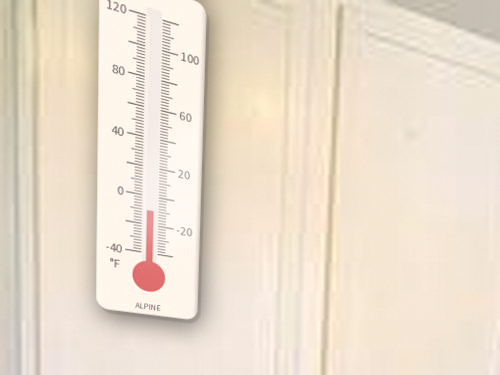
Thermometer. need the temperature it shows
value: -10 °F
